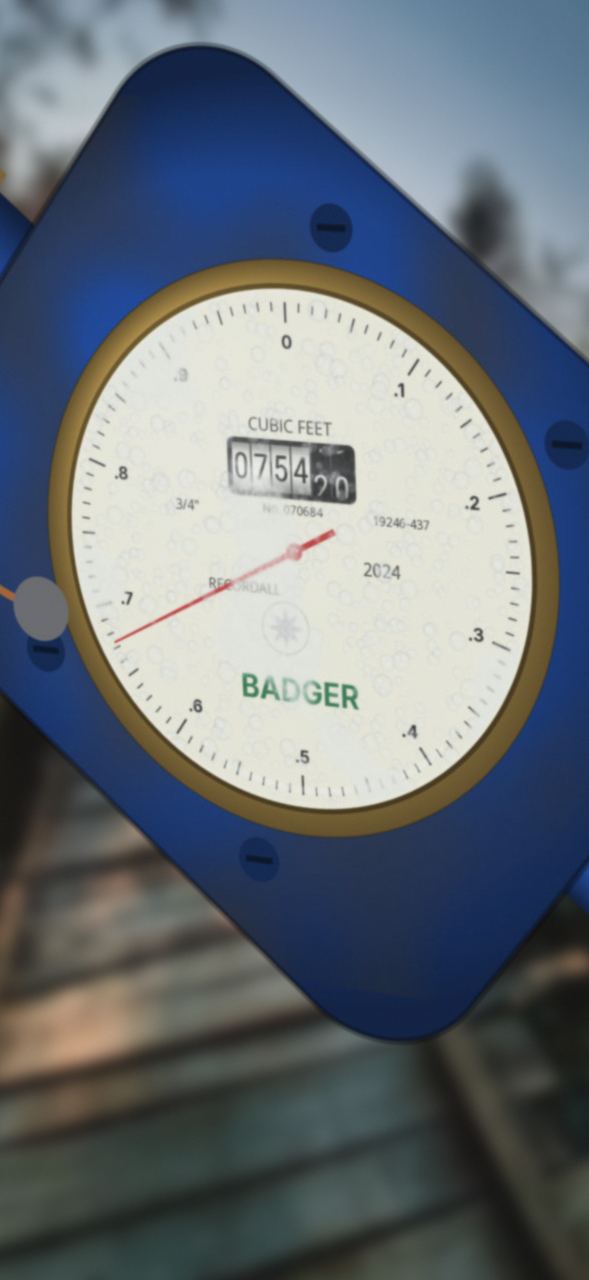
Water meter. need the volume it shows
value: 75419.67 ft³
